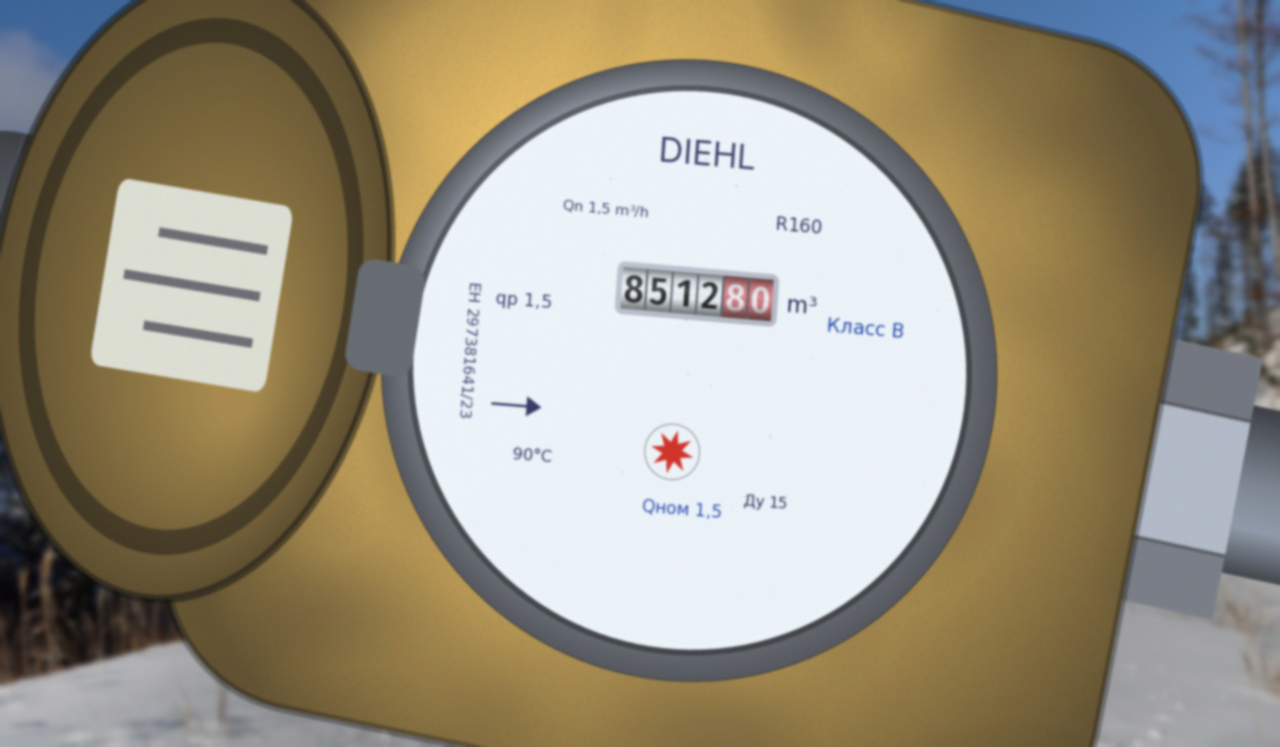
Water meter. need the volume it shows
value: 8512.80 m³
